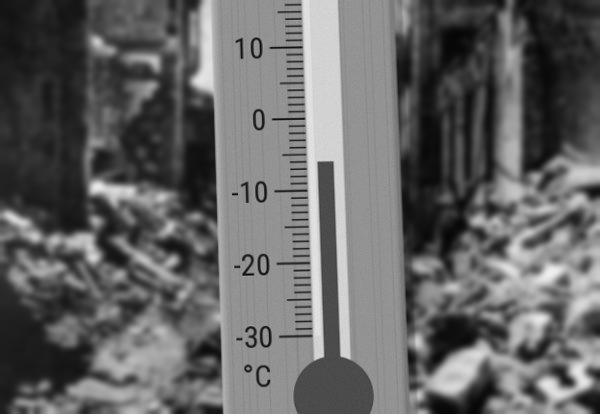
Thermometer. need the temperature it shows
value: -6 °C
